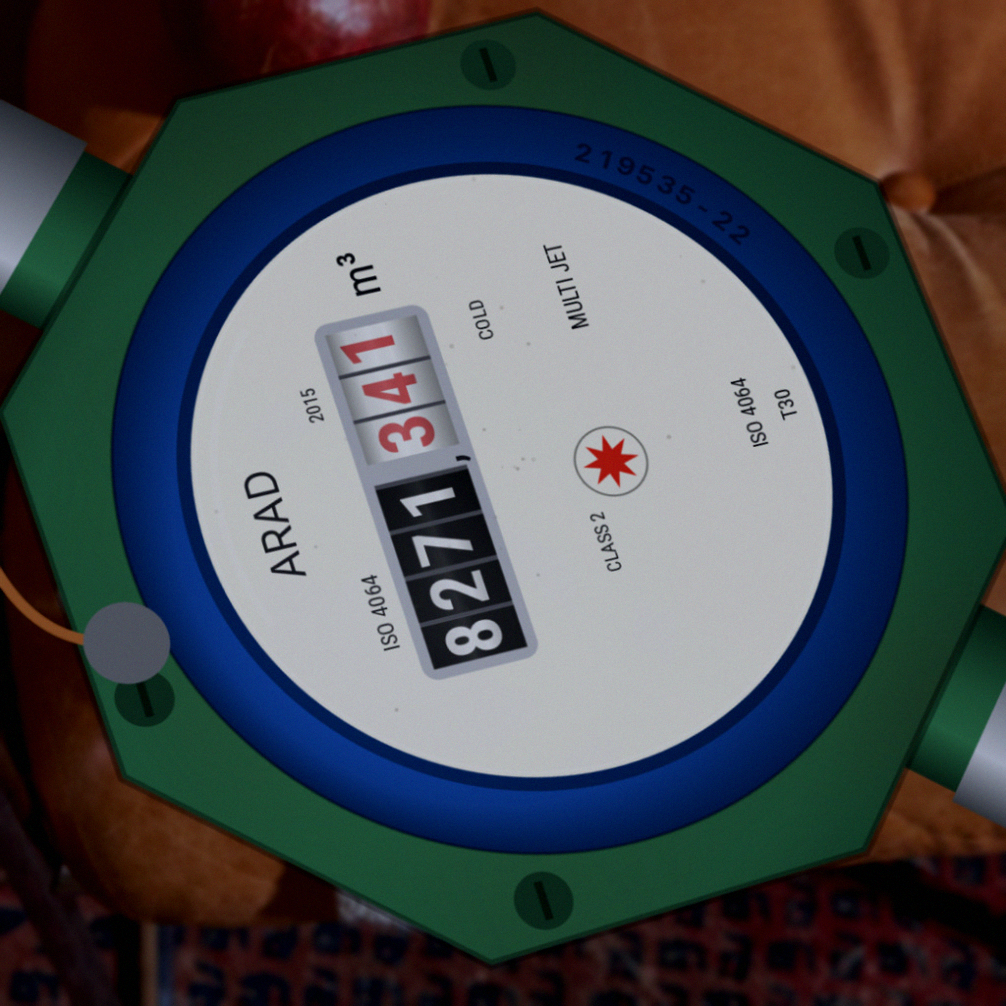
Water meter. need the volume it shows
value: 8271.341 m³
